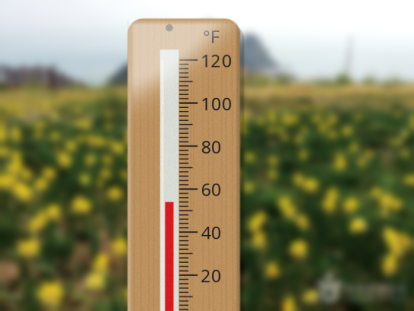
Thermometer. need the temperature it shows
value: 54 °F
